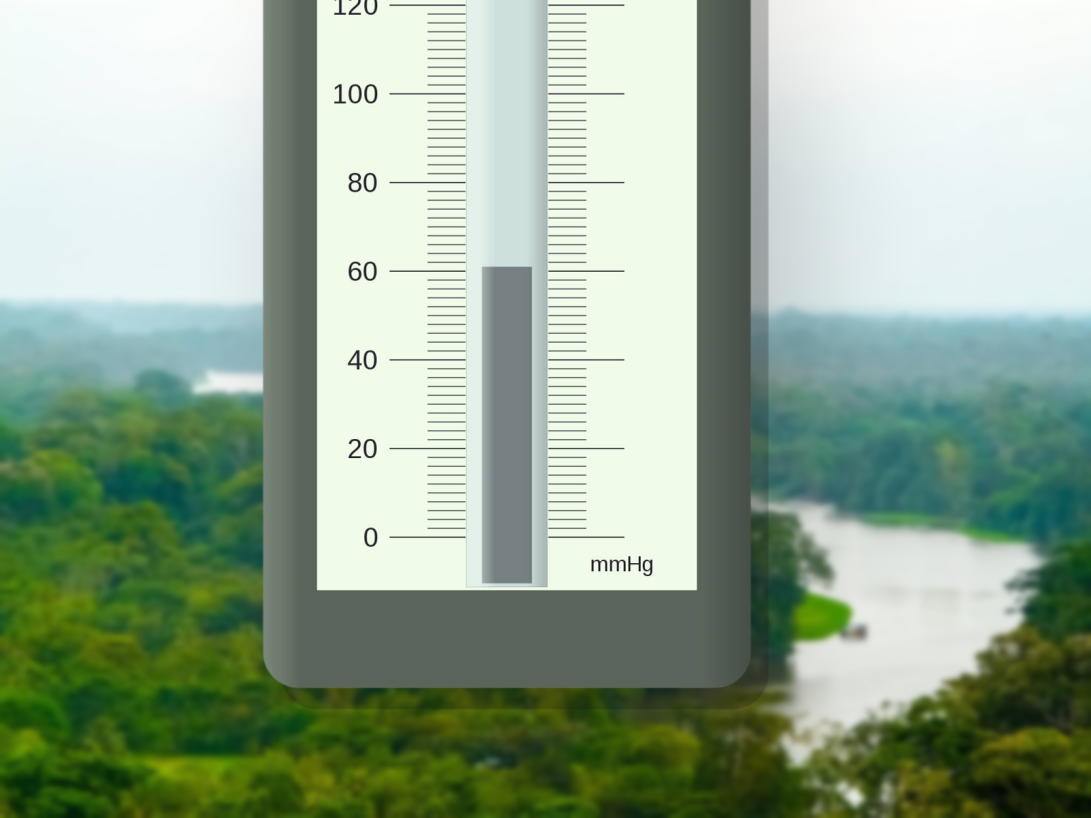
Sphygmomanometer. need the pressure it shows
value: 61 mmHg
